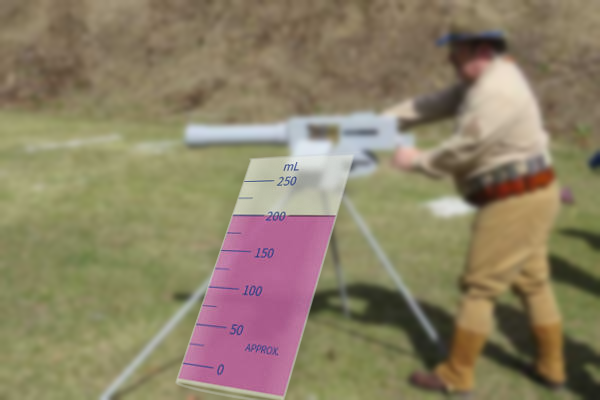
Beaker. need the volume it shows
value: 200 mL
